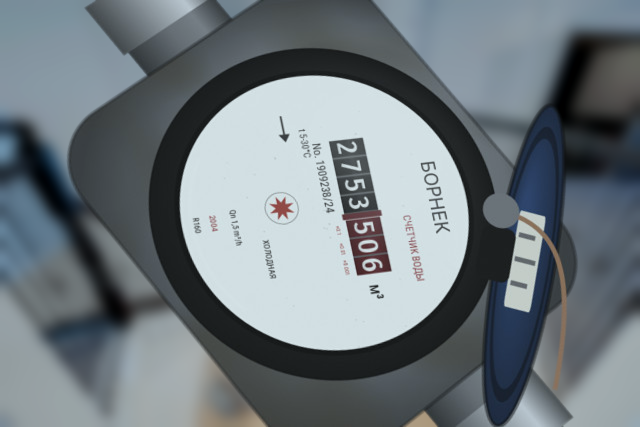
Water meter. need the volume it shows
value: 2753.506 m³
